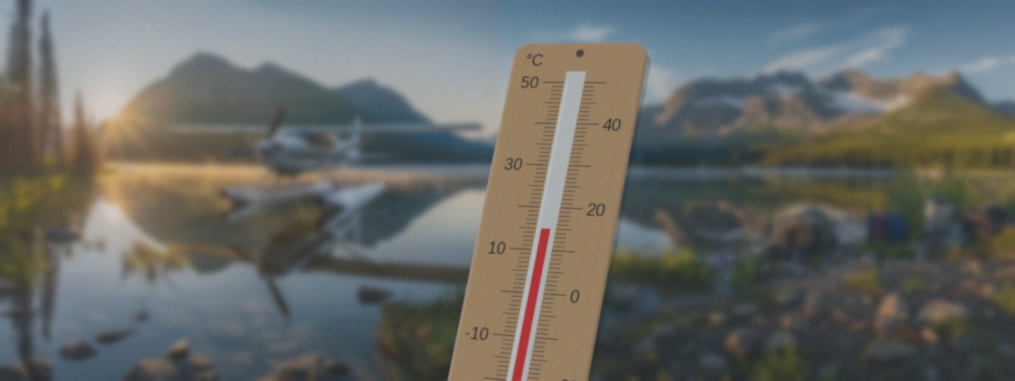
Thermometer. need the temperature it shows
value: 15 °C
